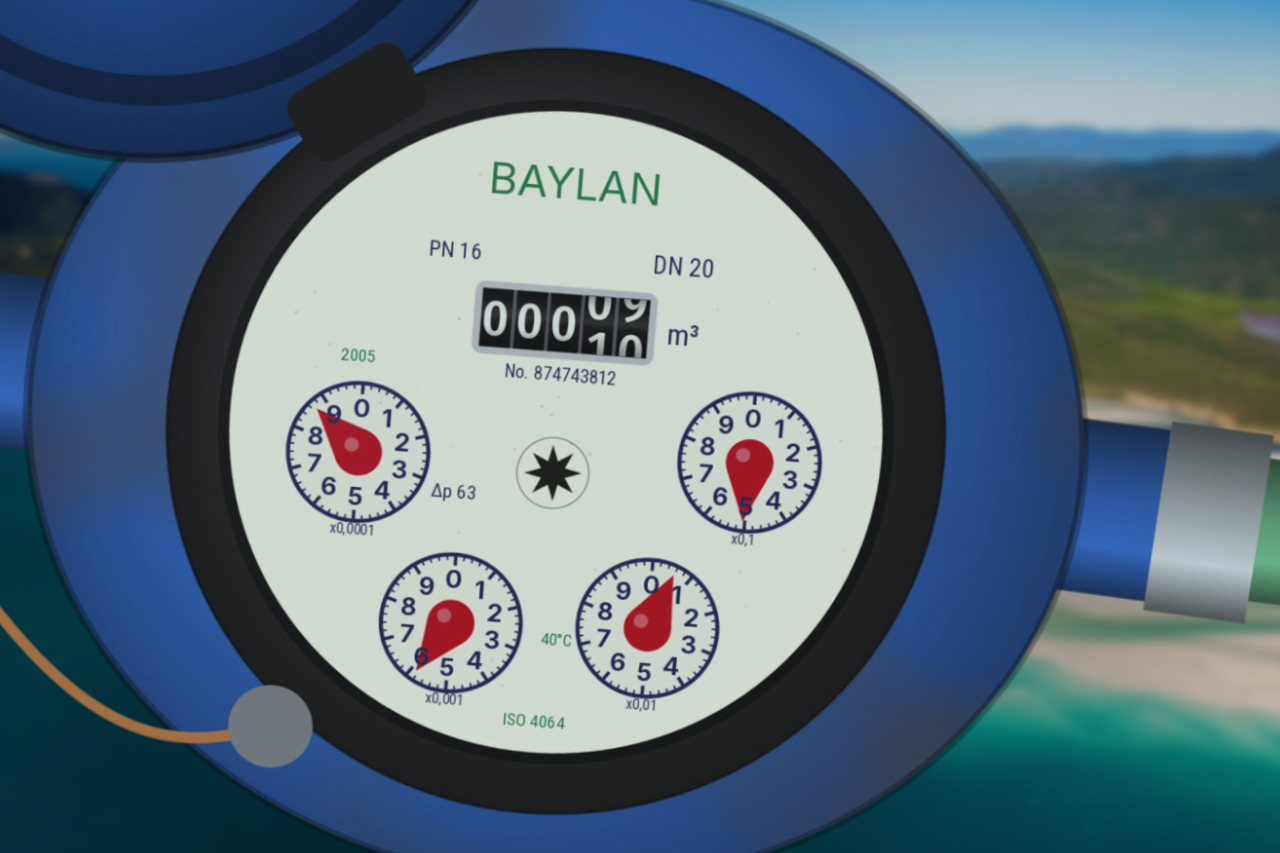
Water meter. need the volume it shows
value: 9.5058 m³
